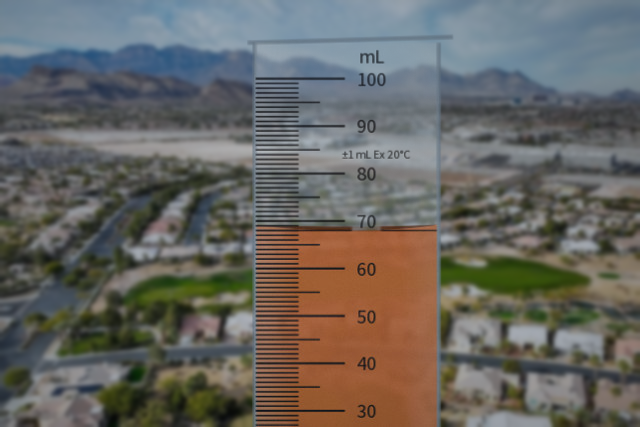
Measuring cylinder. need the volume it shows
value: 68 mL
